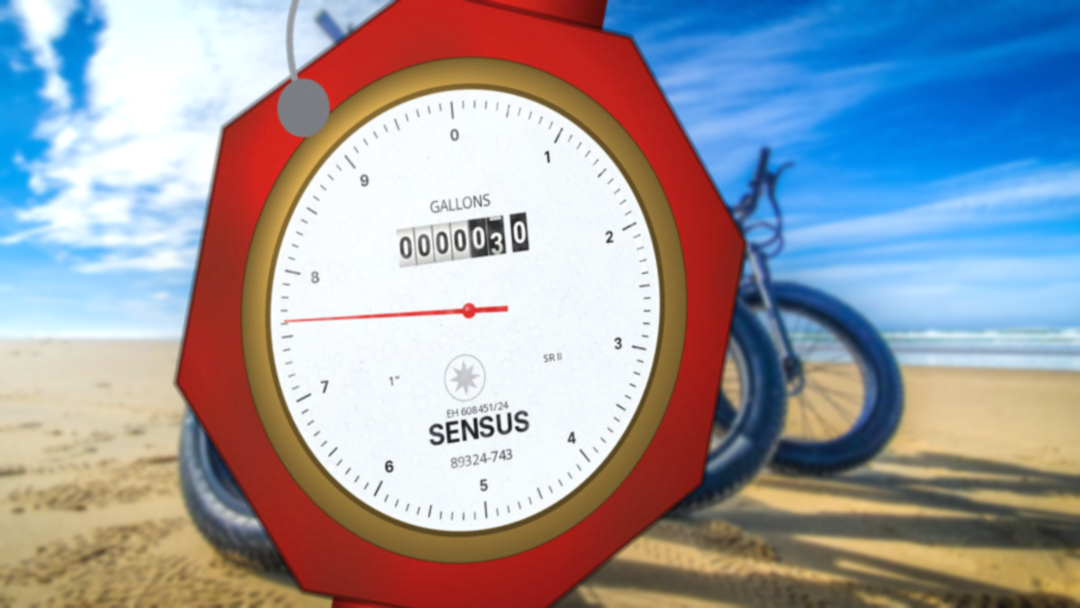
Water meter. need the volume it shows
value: 27.6 gal
